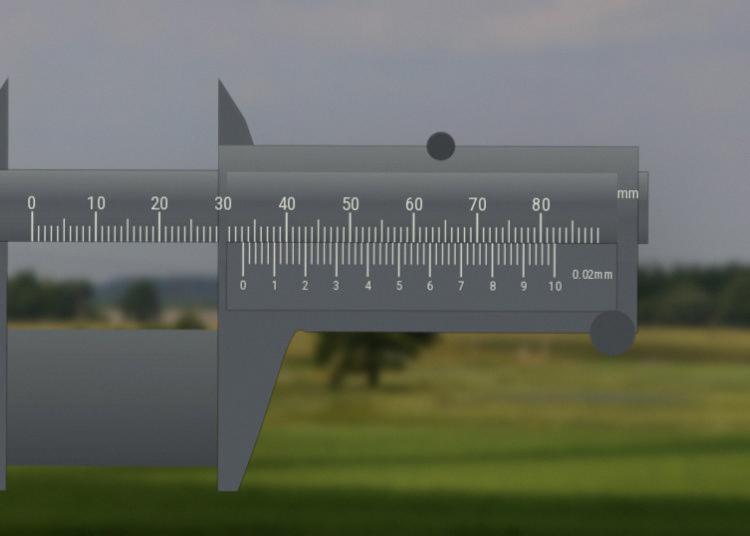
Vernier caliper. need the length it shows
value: 33.2 mm
